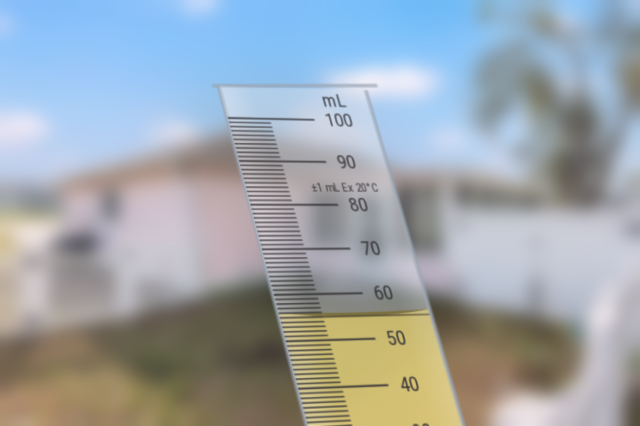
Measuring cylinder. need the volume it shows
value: 55 mL
